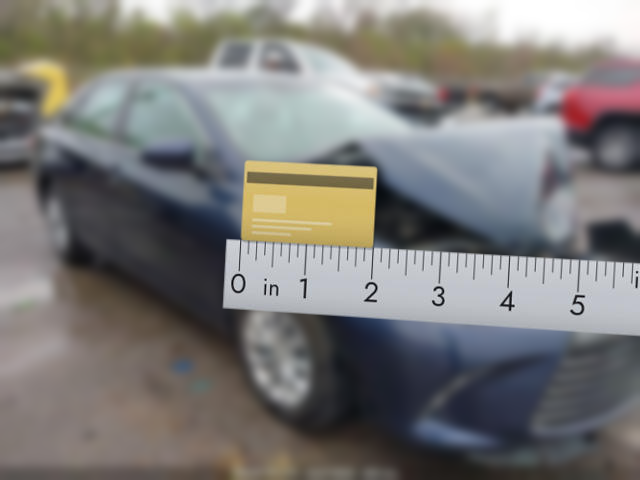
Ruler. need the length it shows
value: 2 in
